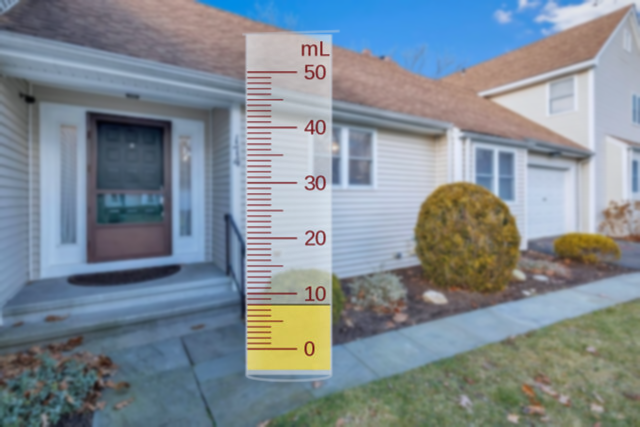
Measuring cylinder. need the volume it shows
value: 8 mL
